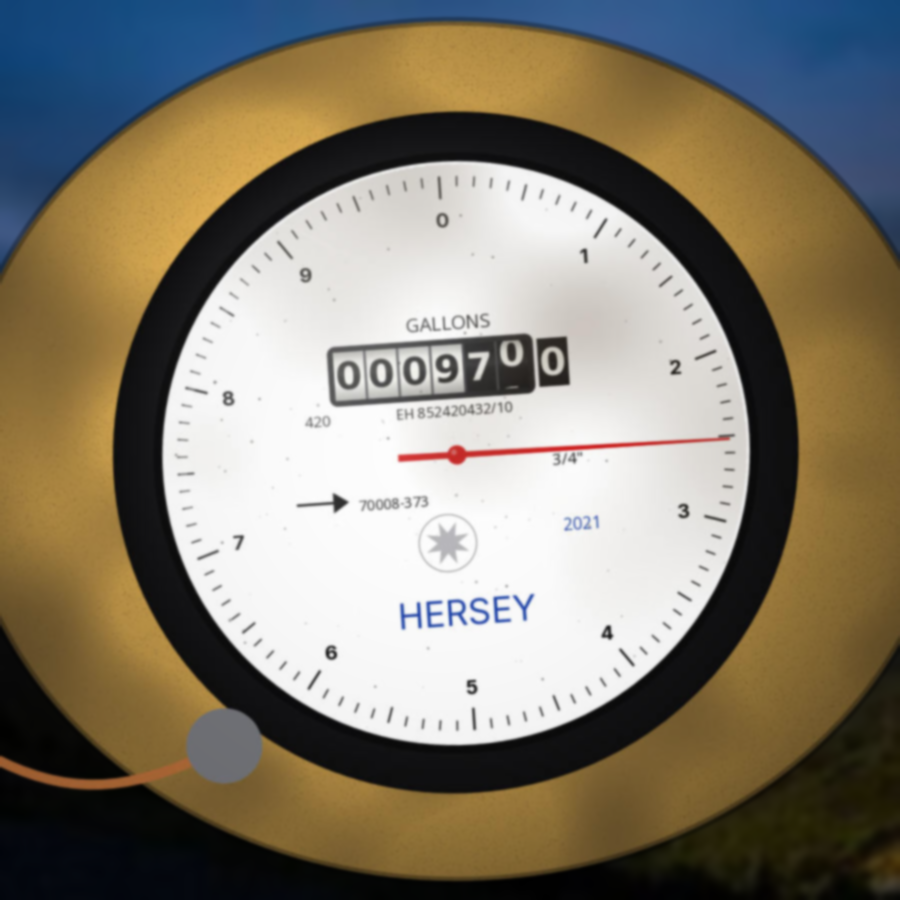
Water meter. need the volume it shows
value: 9702.5 gal
